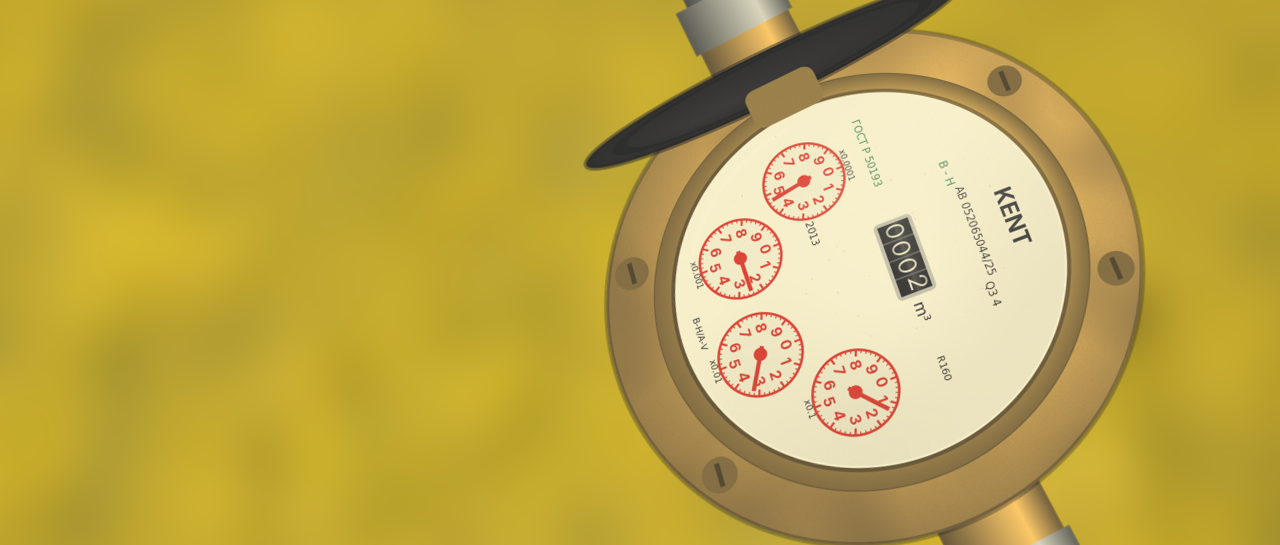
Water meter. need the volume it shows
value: 2.1324 m³
